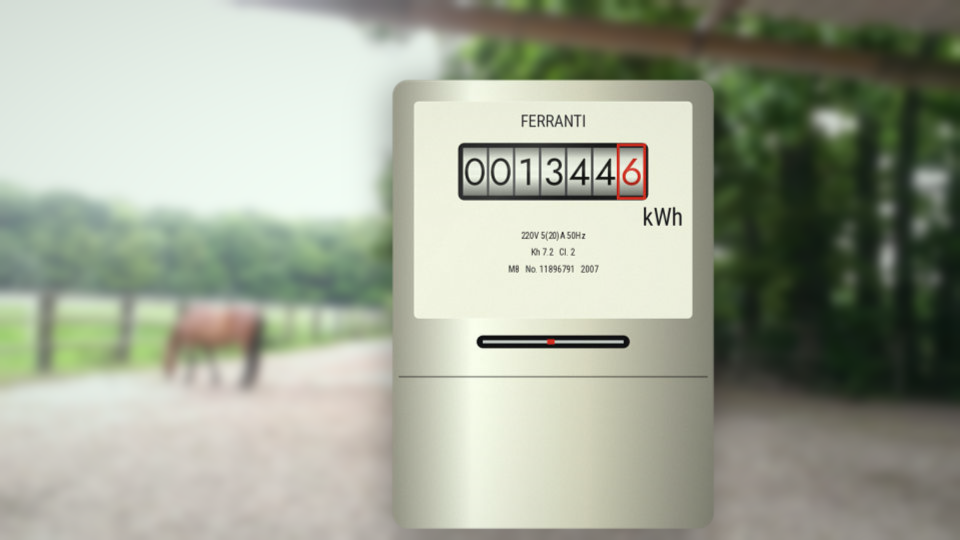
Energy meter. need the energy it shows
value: 1344.6 kWh
